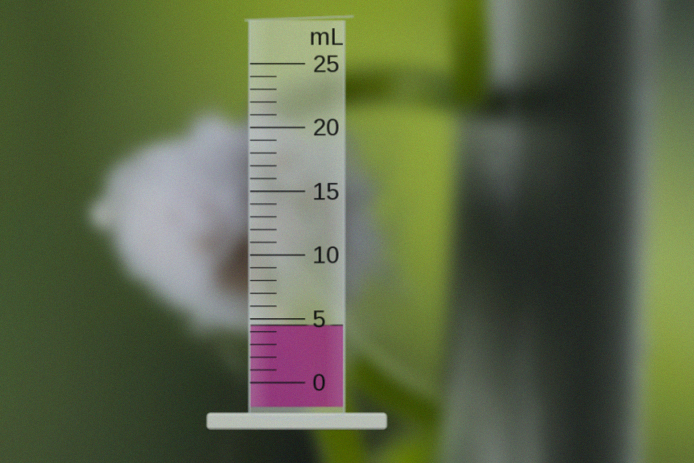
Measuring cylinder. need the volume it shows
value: 4.5 mL
